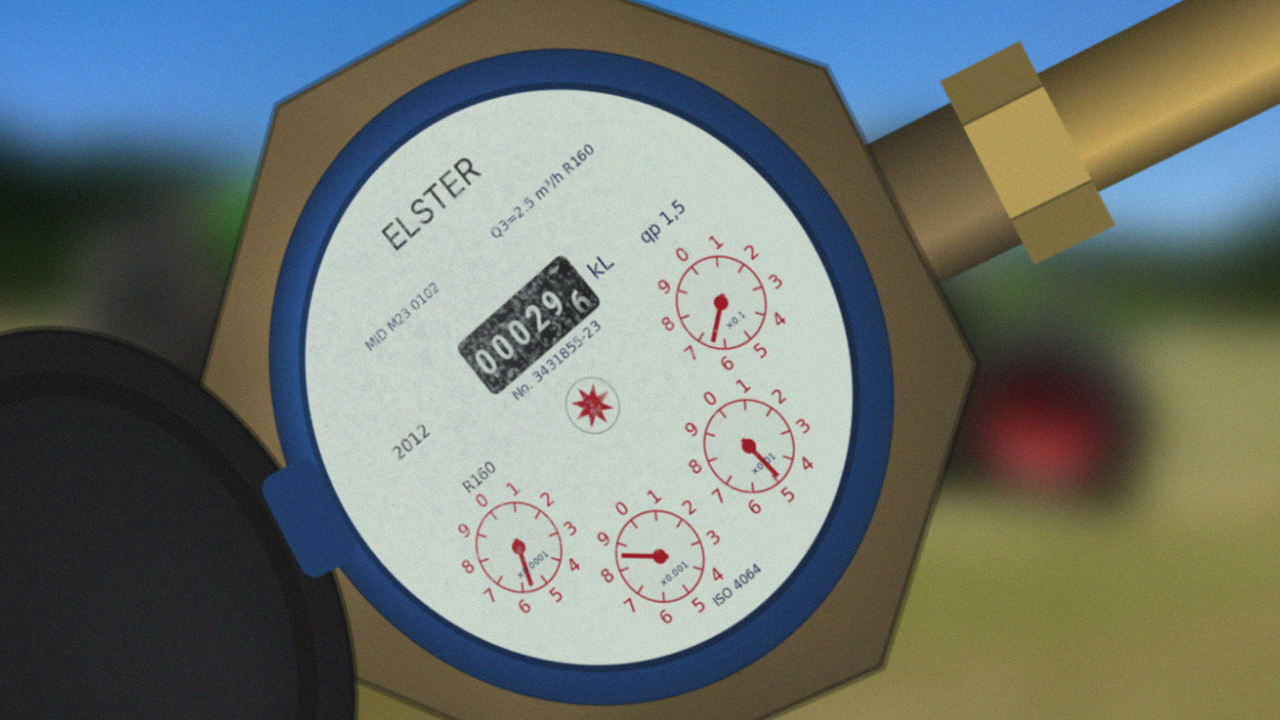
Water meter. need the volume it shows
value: 295.6485 kL
